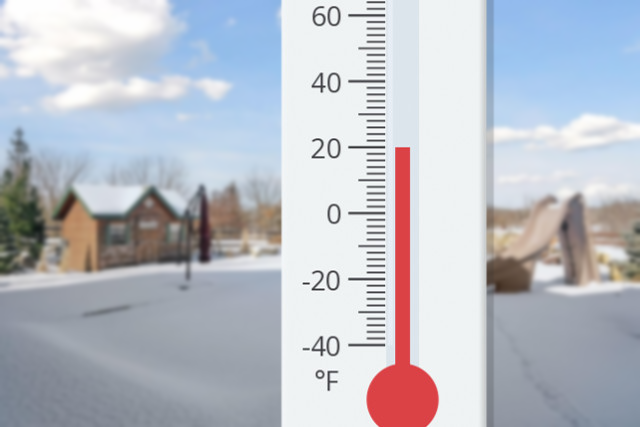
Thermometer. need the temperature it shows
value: 20 °F
